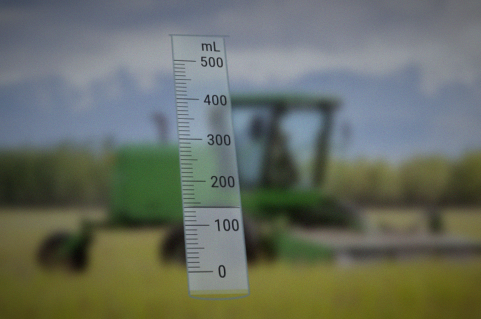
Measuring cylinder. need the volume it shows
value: 140 mL
